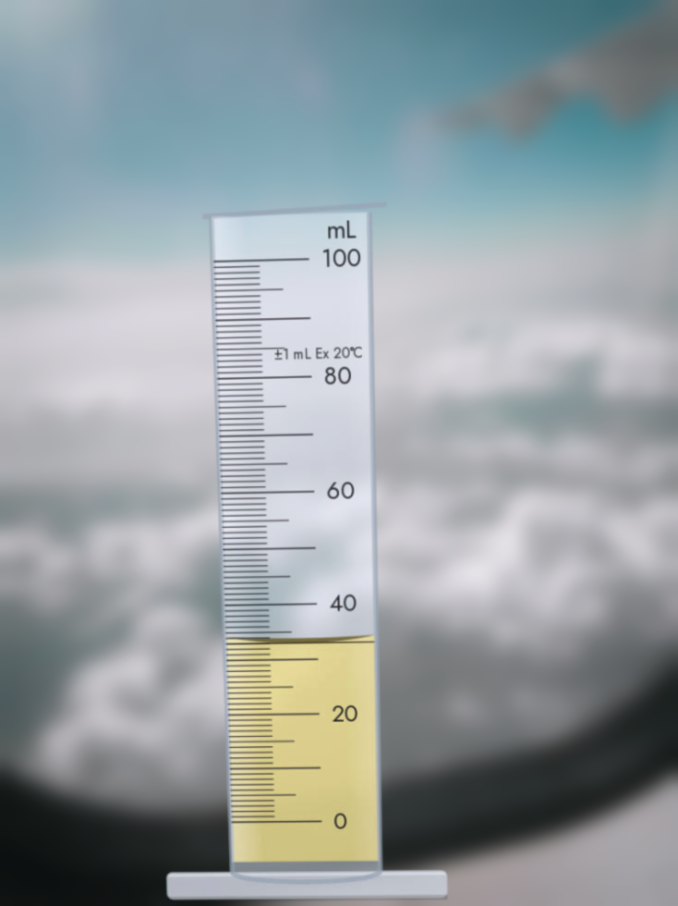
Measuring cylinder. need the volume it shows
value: 33 mL
